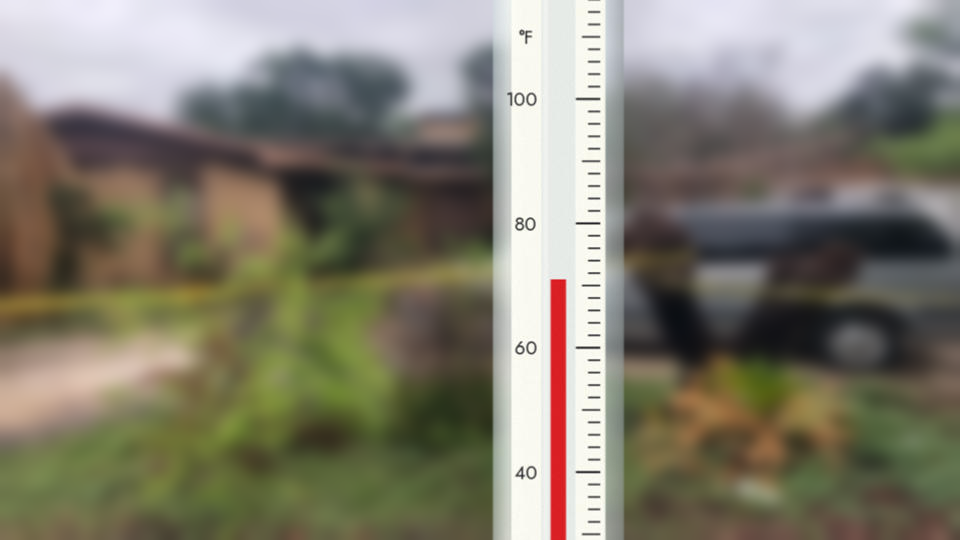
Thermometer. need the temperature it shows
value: 71 °F
